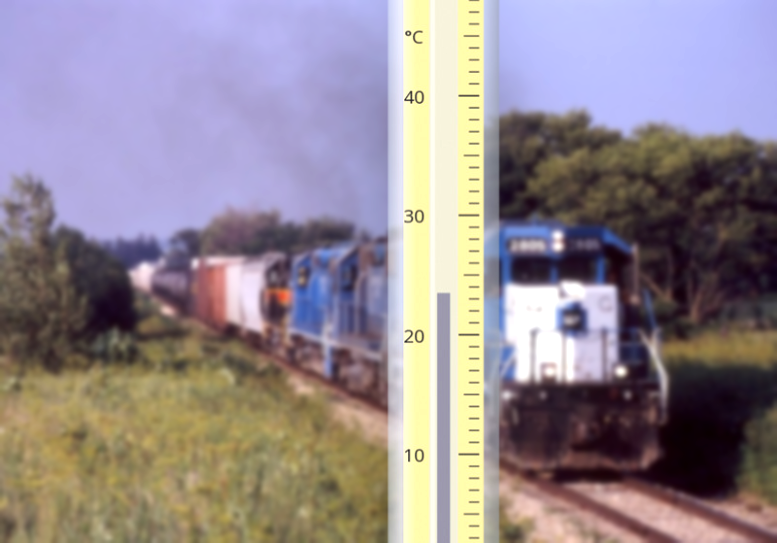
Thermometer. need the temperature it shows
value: 23.5 °C
